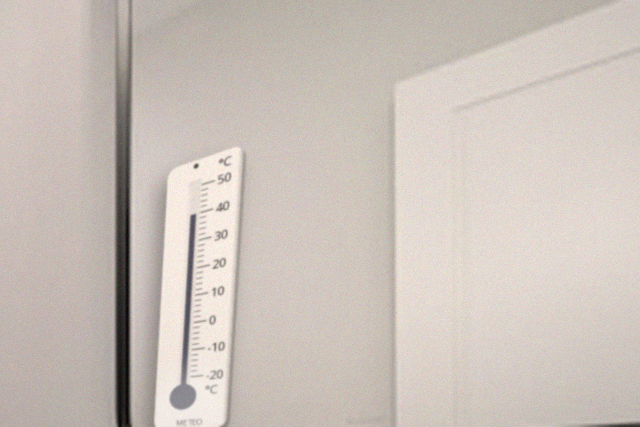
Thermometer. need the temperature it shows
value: 40 °C
